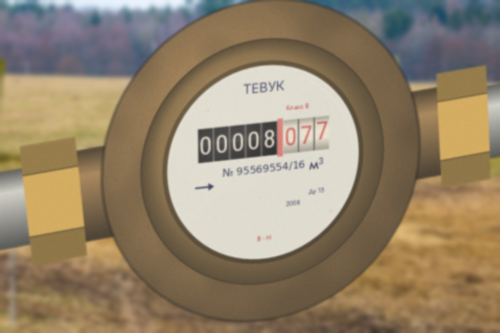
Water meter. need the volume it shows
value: 8.077 m³
